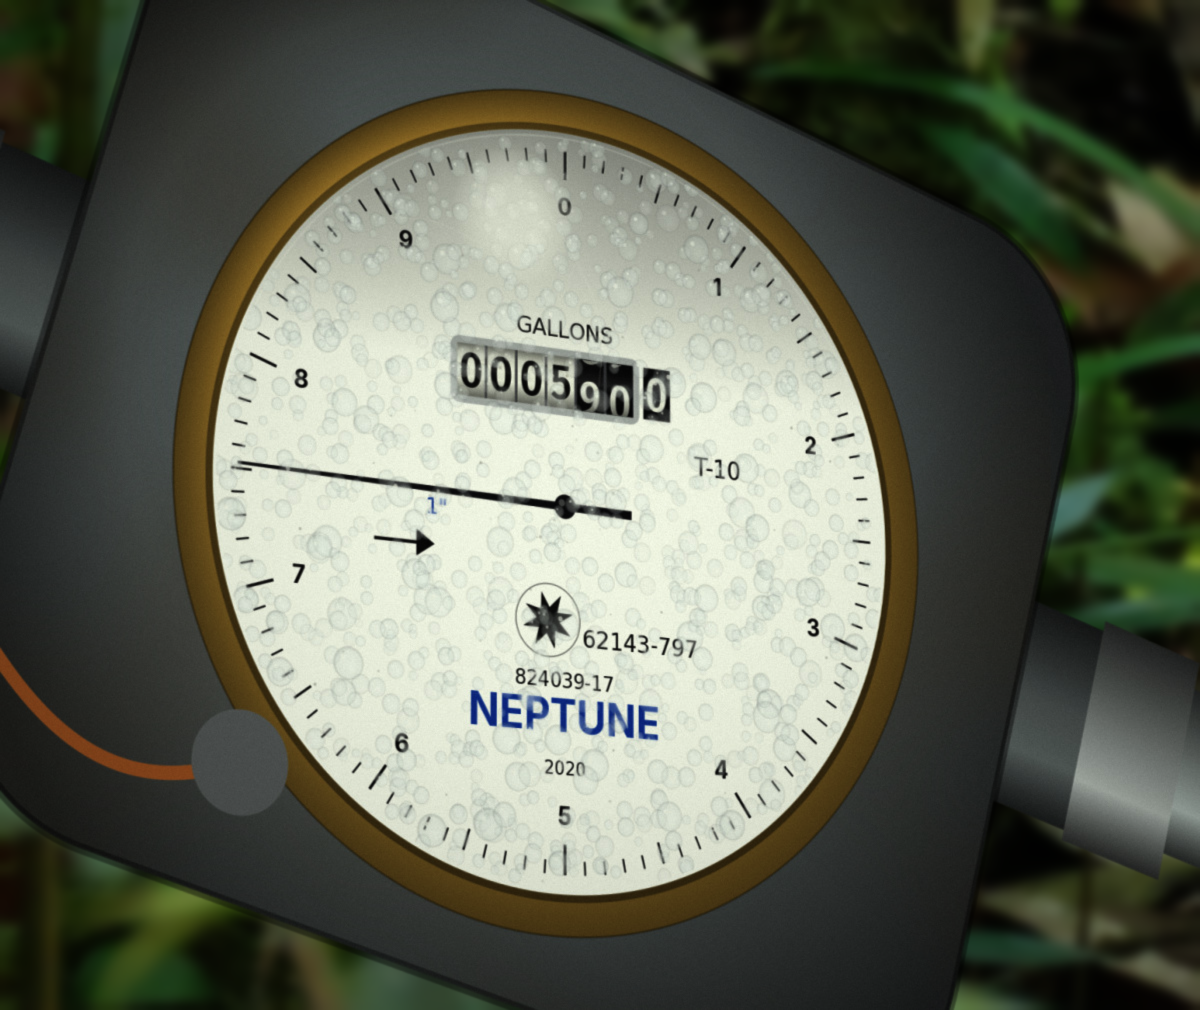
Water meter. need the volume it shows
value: 5897.5 gal
